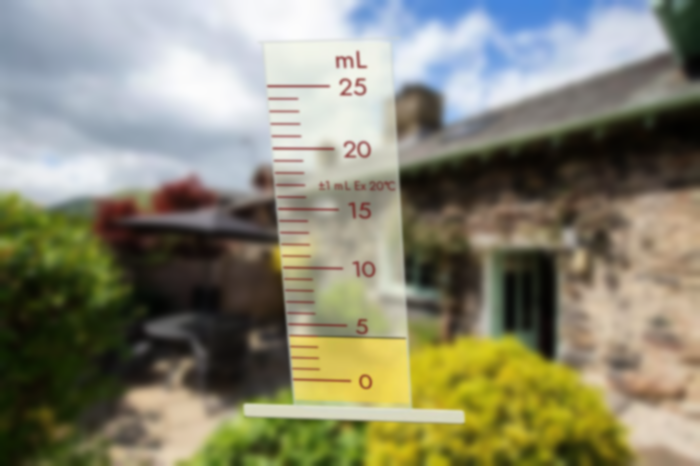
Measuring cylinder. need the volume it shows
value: 4 mL
